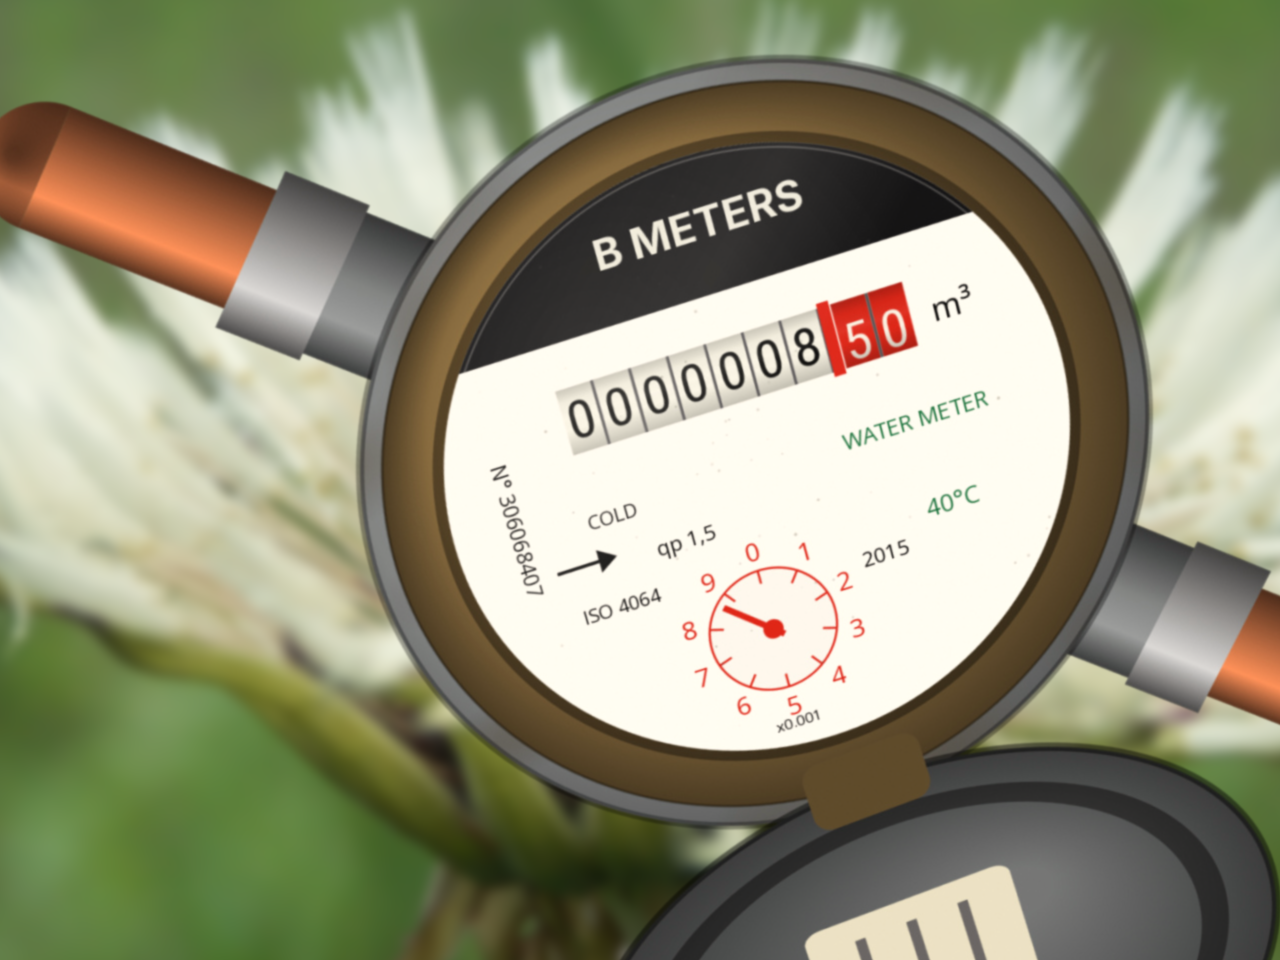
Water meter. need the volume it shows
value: 8.498 m³
